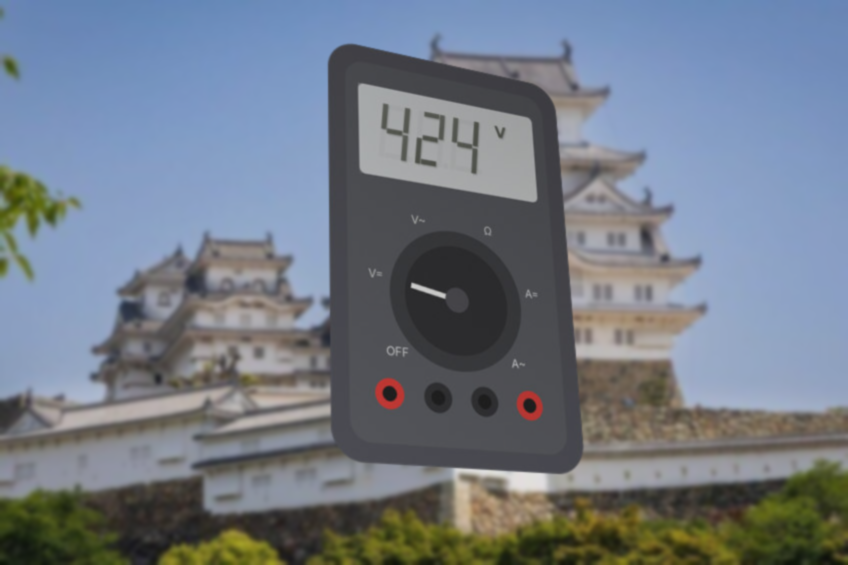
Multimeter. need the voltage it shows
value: 424 V
